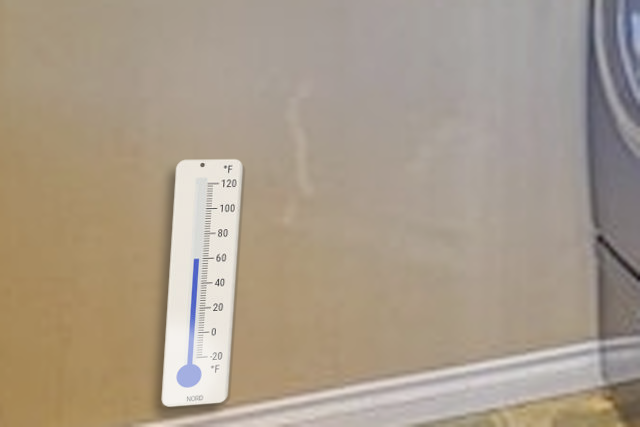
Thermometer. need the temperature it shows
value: 60 °F
